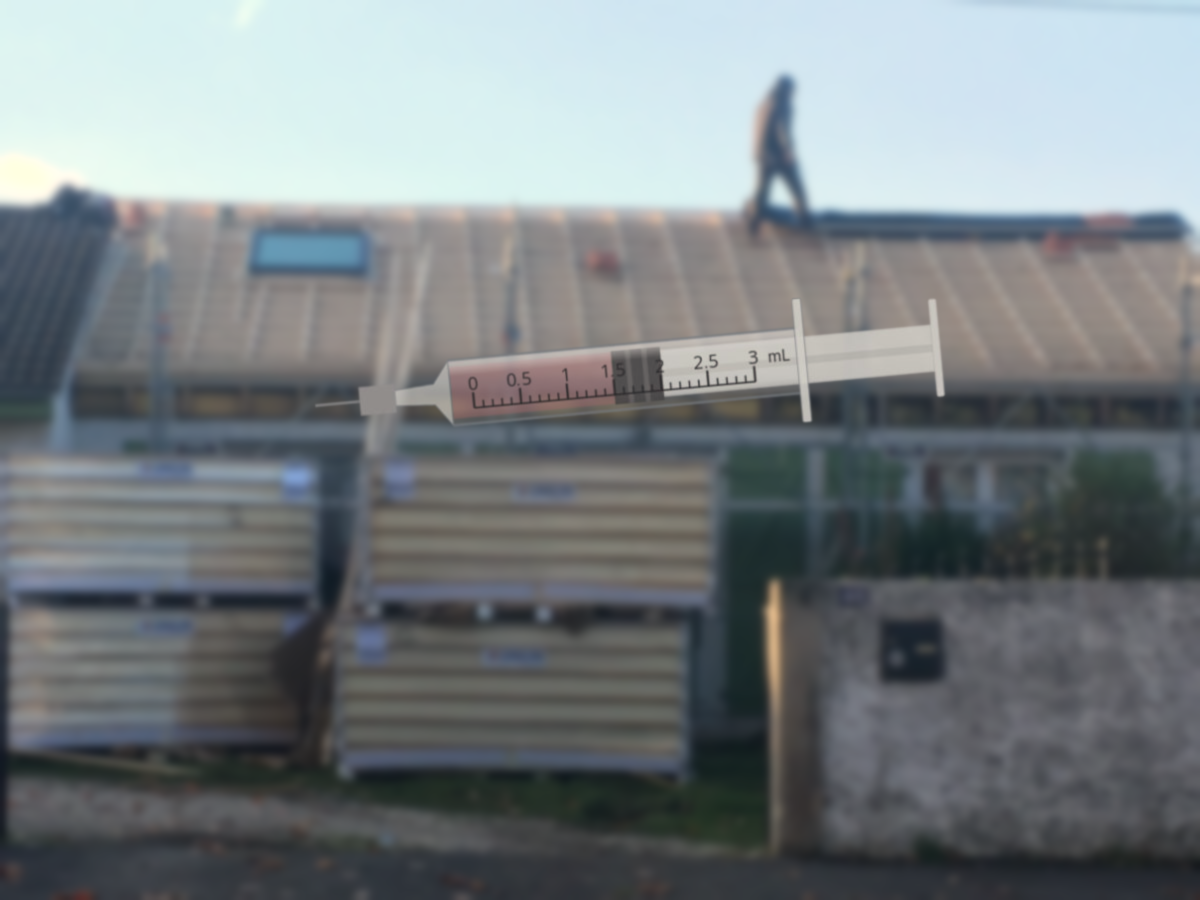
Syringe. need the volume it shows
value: 1.5 mL
